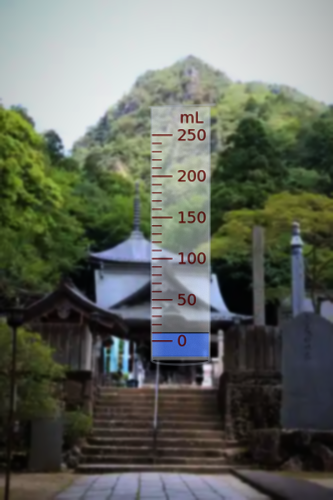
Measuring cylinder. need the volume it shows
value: 10 mL
